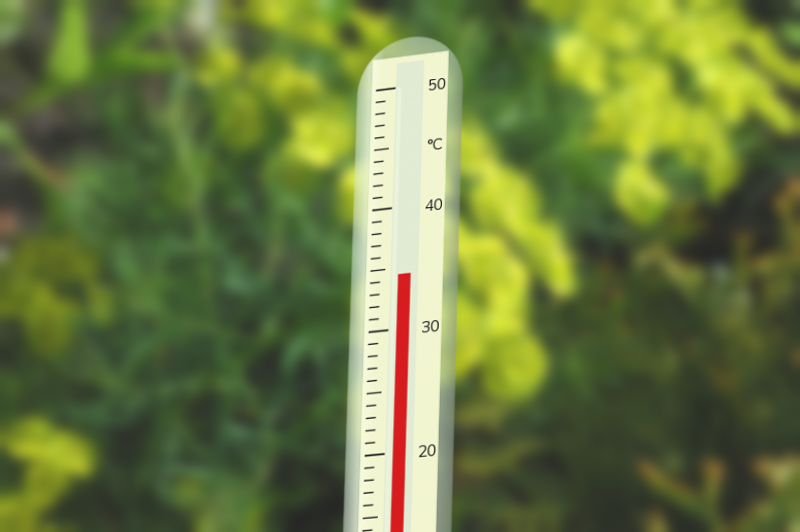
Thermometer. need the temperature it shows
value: 34.5 °C
